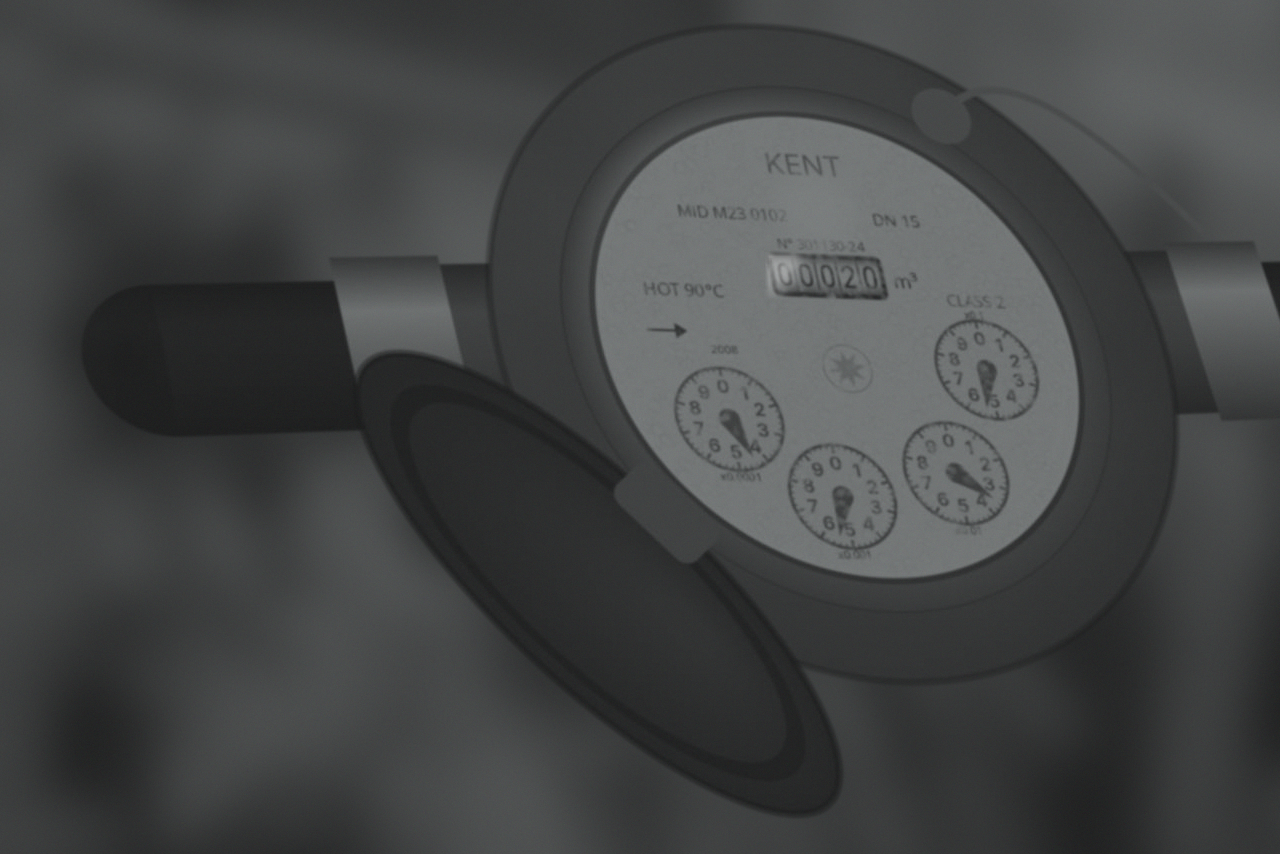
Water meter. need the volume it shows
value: 20.5354 m³
